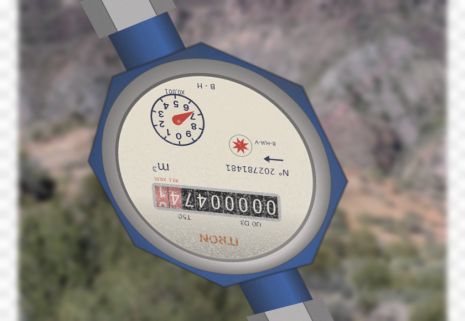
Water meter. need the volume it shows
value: 47.406 m³
